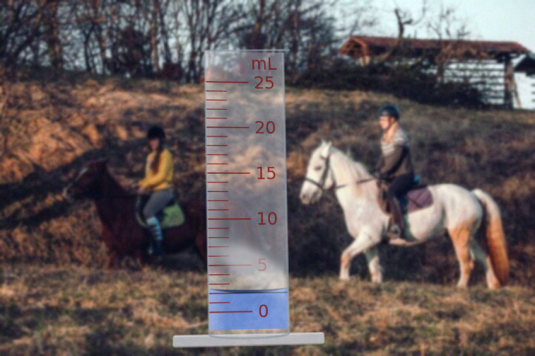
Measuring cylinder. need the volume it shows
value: 2 mL
